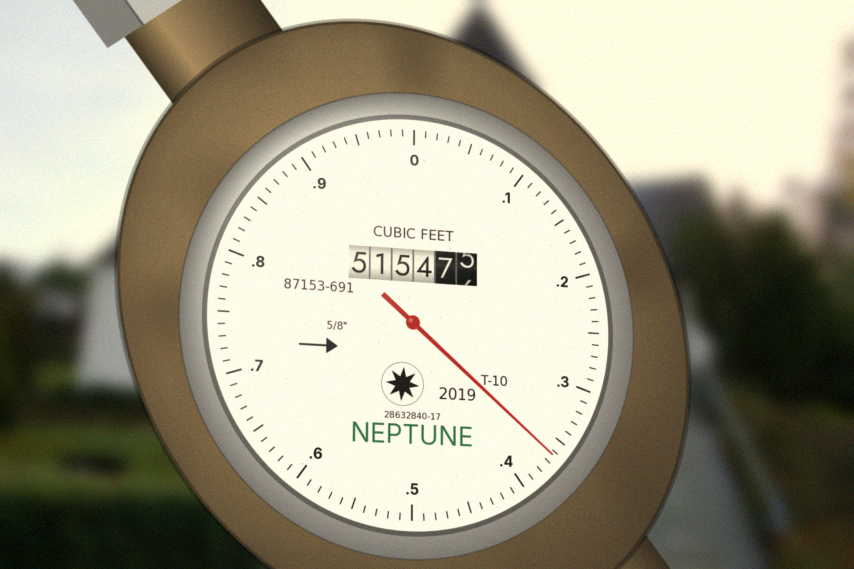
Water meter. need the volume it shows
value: 515475.36 ft³
